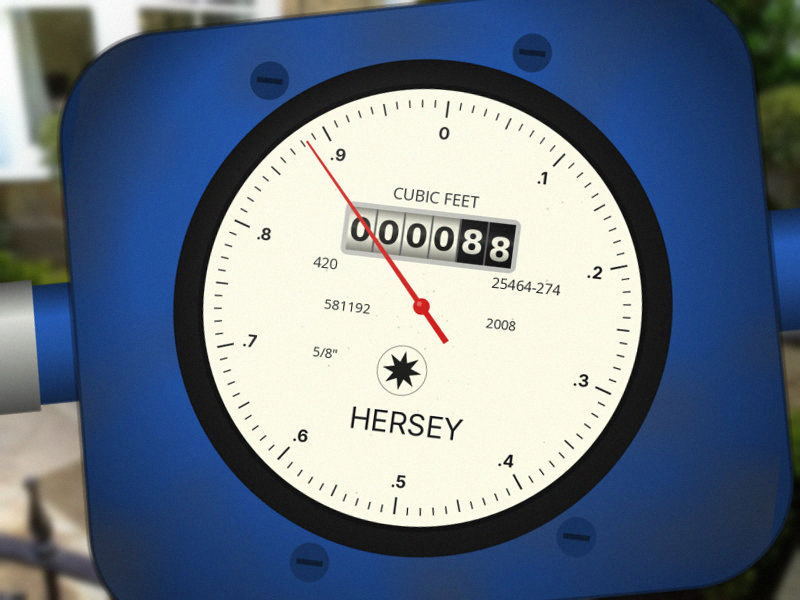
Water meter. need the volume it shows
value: 87.88 ft³
